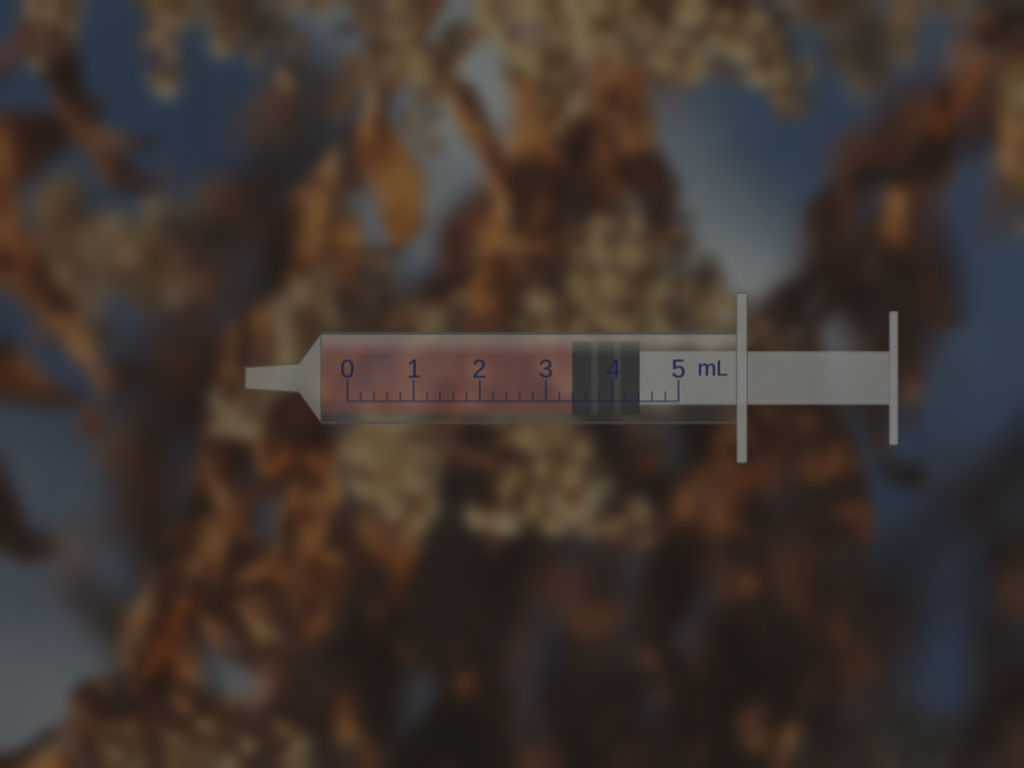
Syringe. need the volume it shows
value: 3.4 mL
